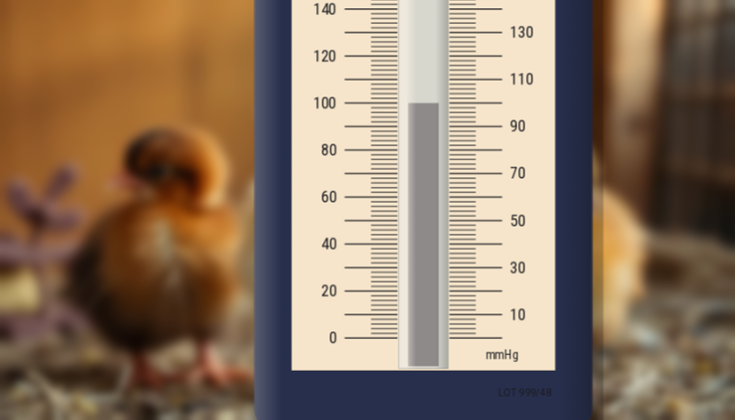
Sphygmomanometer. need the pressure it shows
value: 100 mmHg
